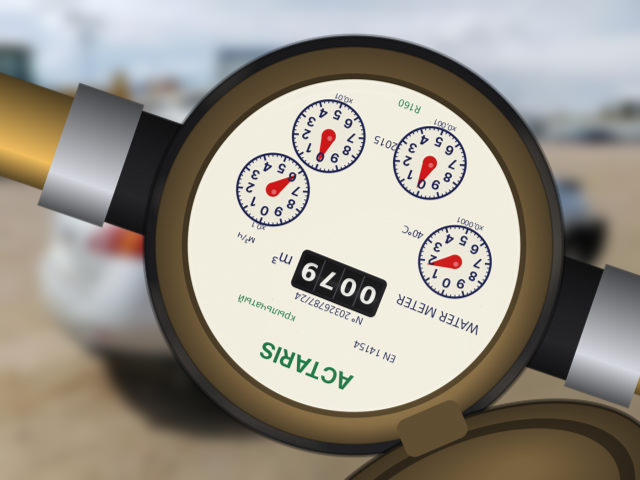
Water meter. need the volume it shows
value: 79.6001 m³
